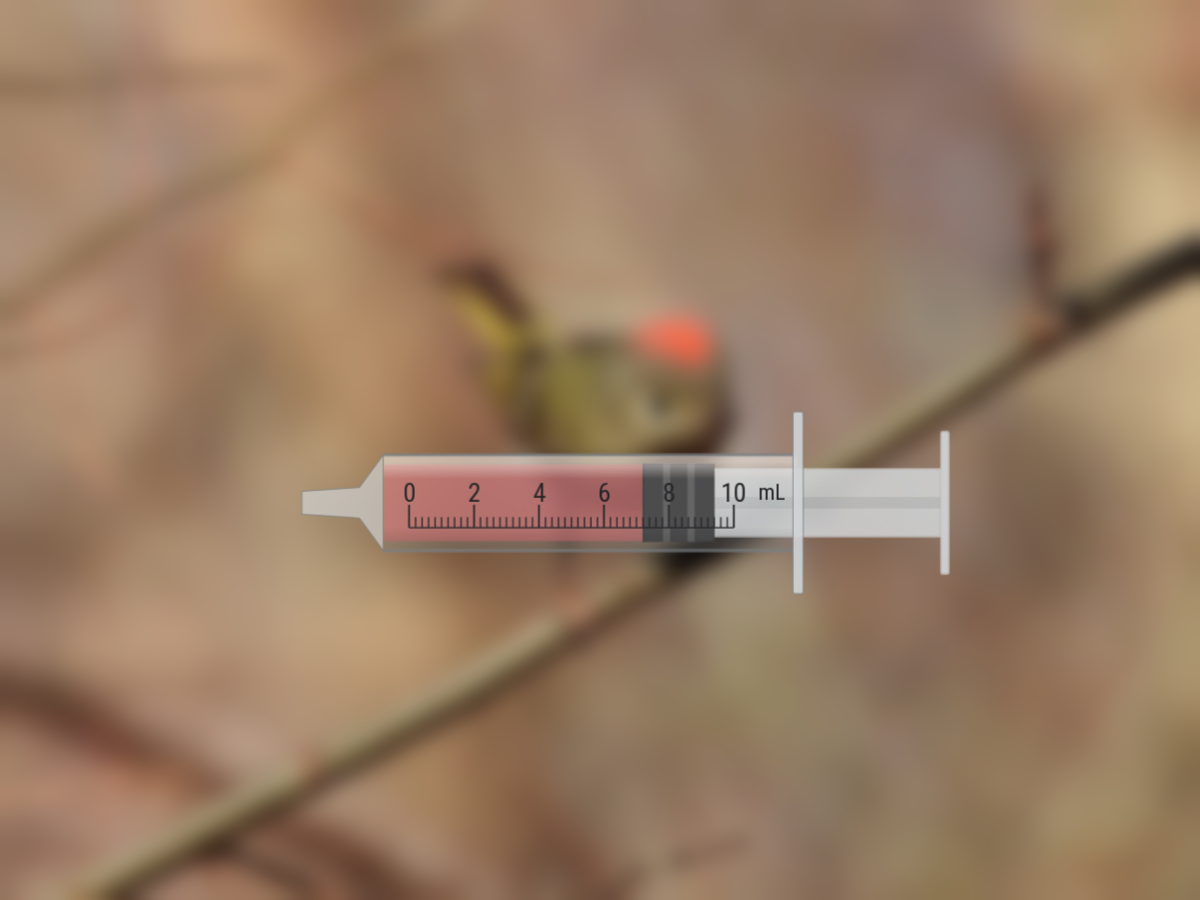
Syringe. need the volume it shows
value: 7.2 mL
